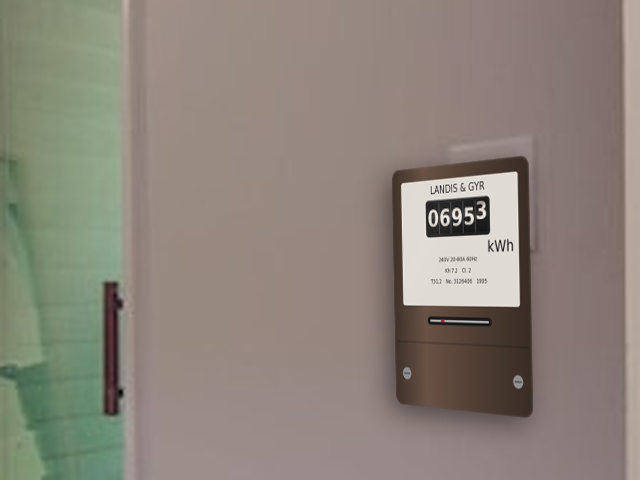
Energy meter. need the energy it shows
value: 6953 kWh
